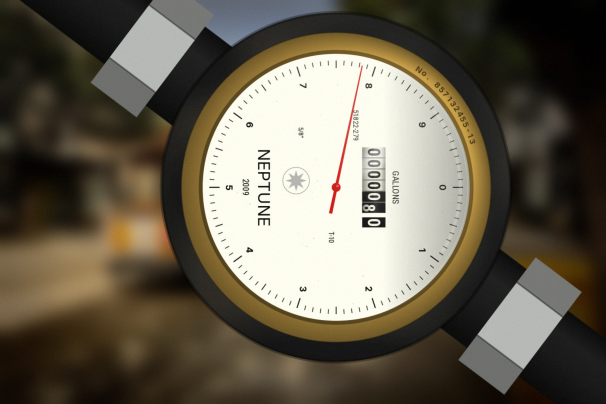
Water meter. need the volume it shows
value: 77.8 gal
